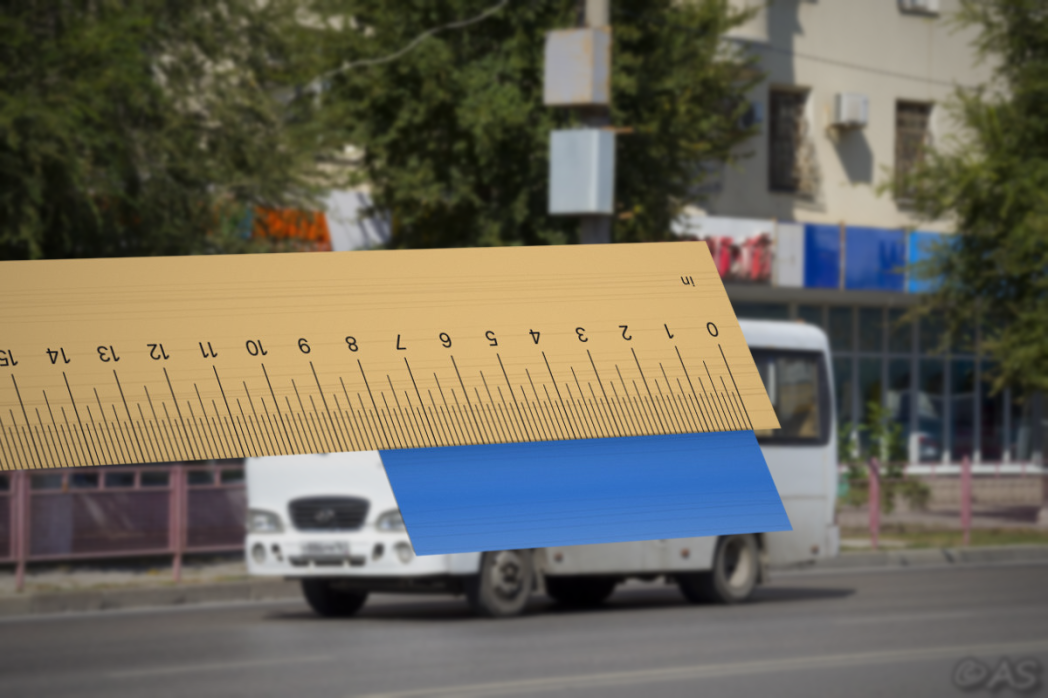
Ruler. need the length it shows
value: 8.25 in
